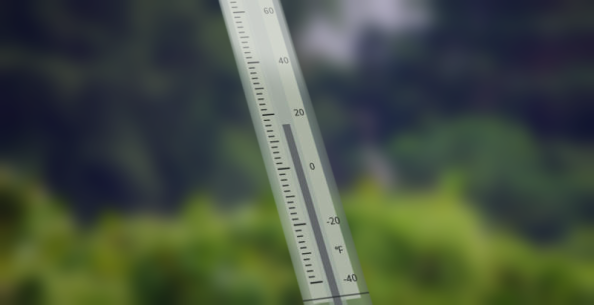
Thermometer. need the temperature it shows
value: 16 °F
